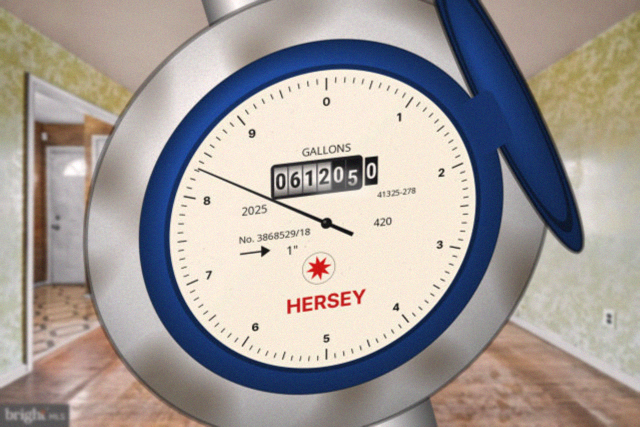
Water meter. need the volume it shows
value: 612048.3 gal
